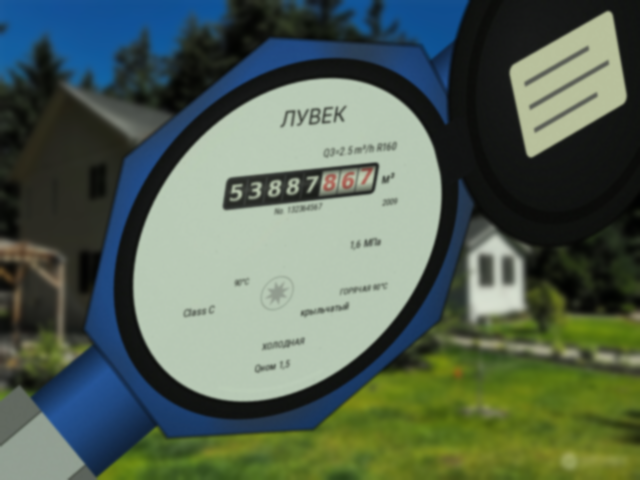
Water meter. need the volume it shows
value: 53887.867 m³
